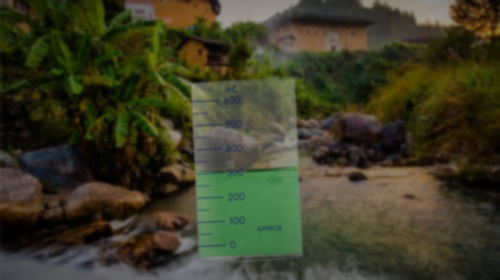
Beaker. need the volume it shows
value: 300 mL
